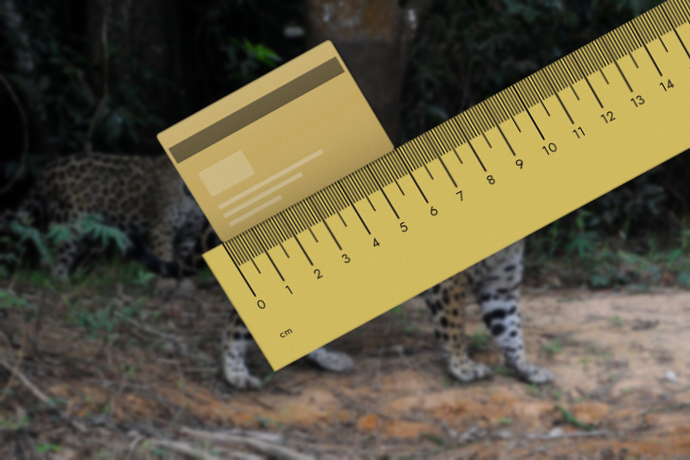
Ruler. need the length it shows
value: 6 cm
